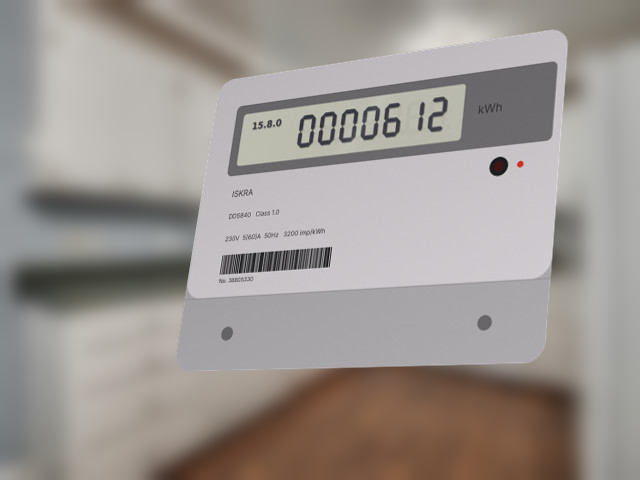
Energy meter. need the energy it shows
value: 612 kWh
